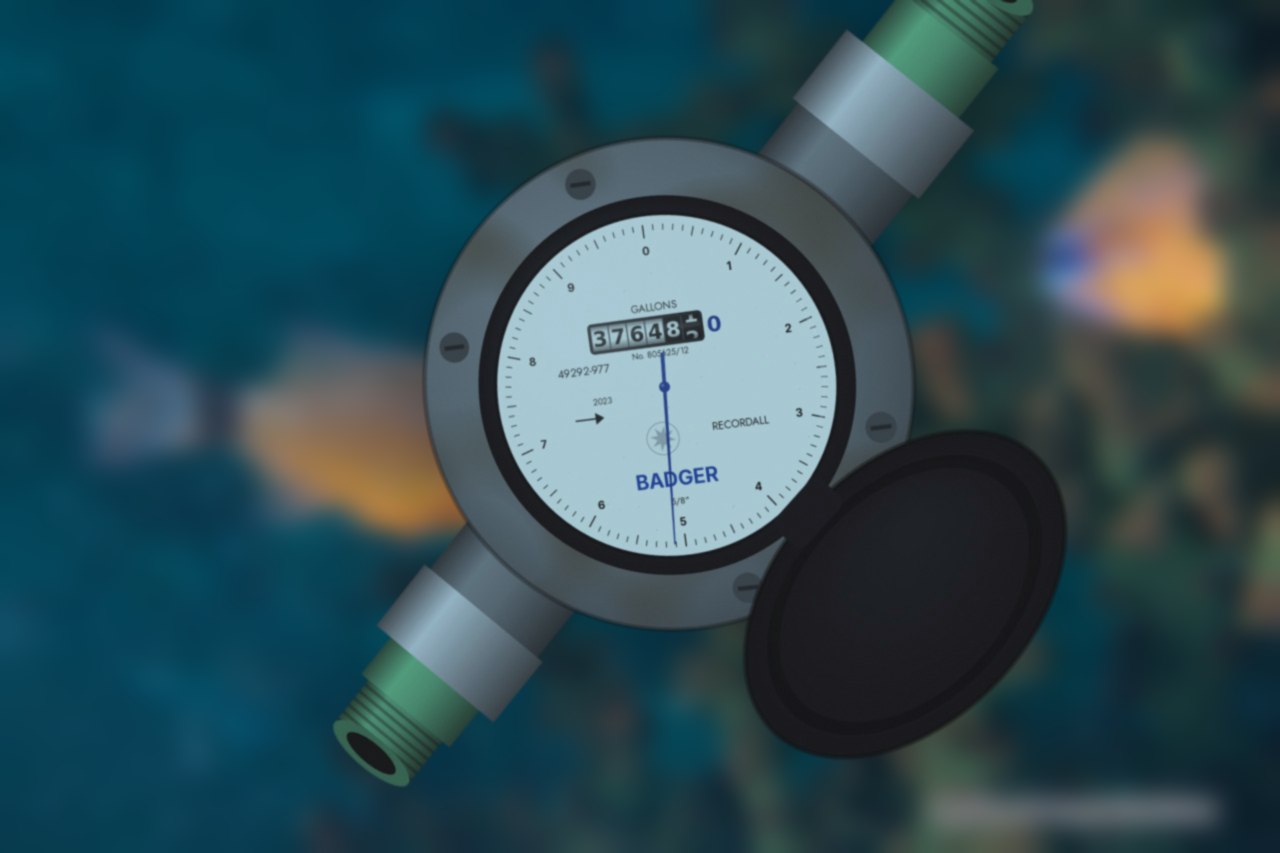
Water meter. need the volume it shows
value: 3764815.1 gal
